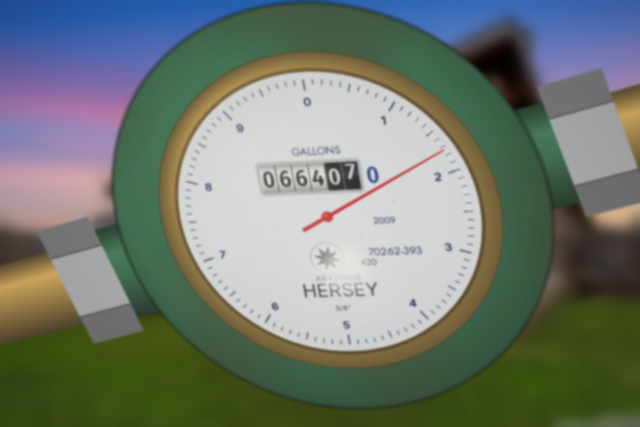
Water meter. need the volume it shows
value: 664071.7 gal
